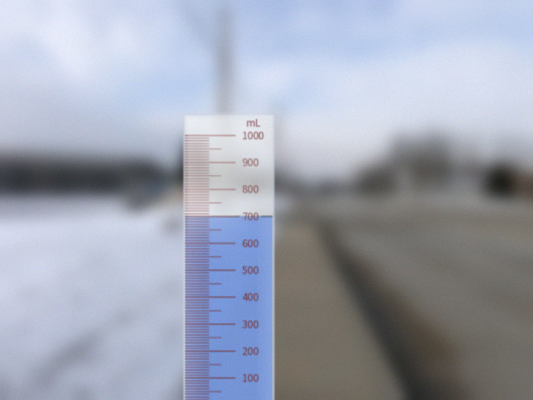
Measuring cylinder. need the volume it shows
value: 700 mL
